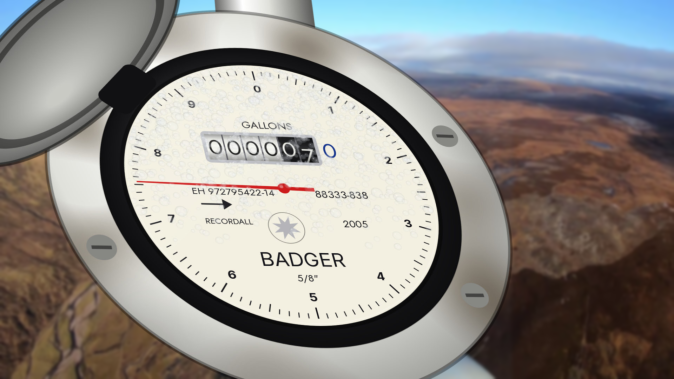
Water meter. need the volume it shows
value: 67.5 gal
